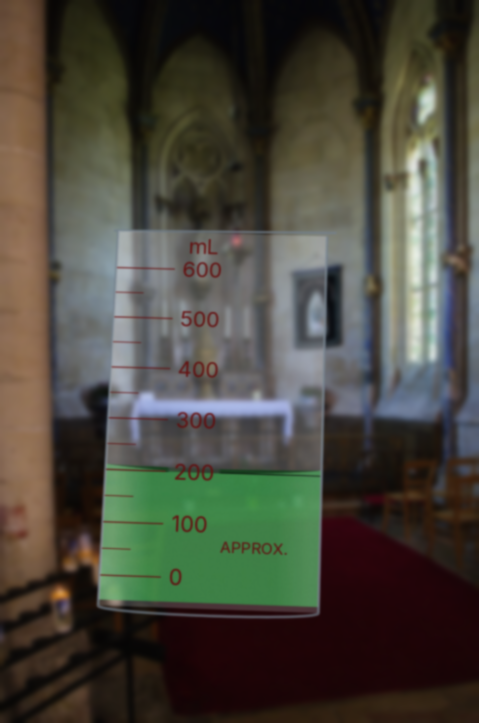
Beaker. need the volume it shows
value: 200 mL
